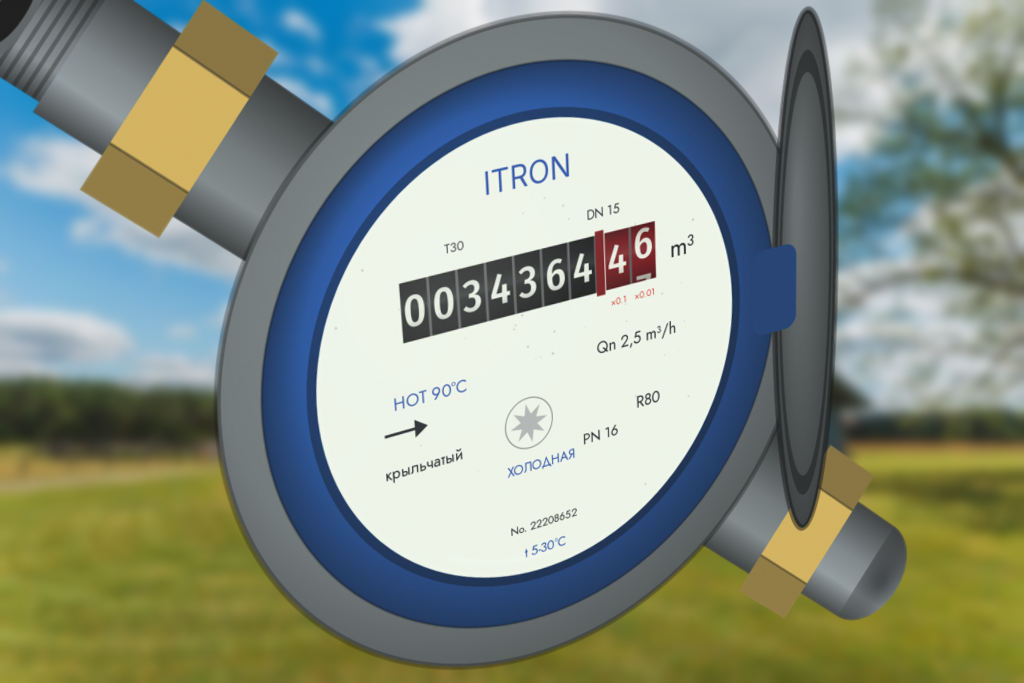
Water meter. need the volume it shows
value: 34364.46 m³
